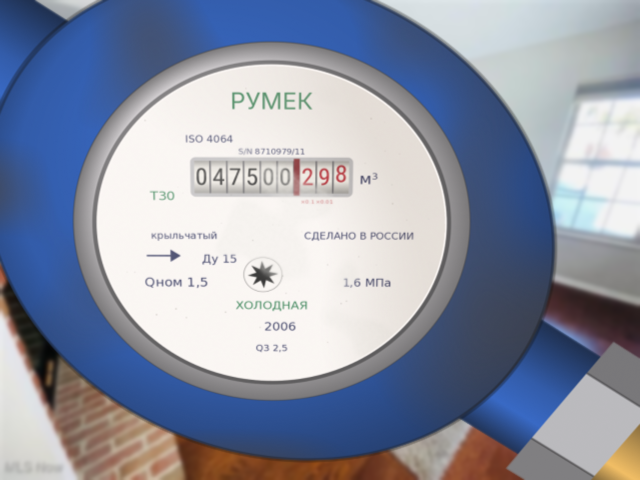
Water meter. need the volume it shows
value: 47500.298 m³
